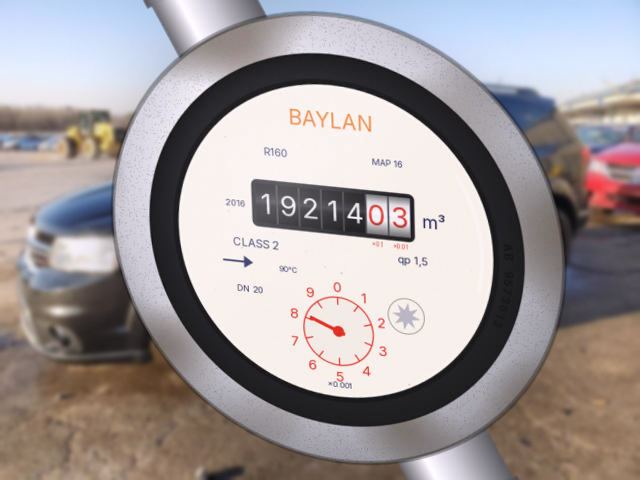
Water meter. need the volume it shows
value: 19214.038 m³
